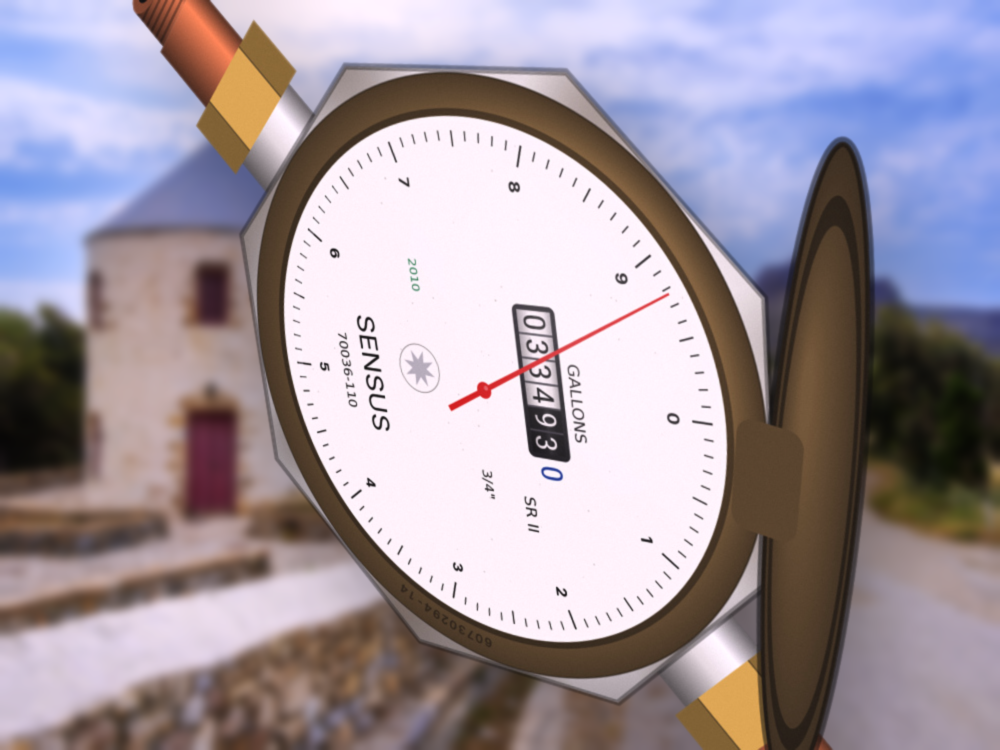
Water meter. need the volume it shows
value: 334929.2 gal
